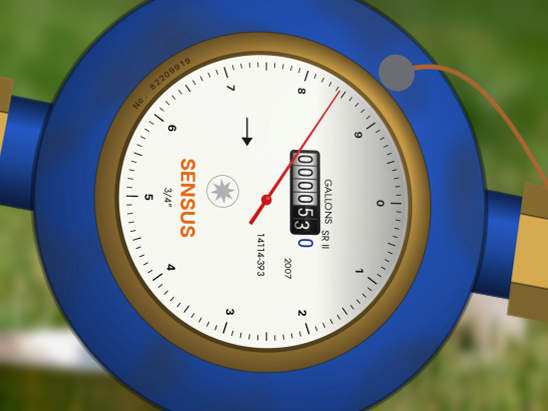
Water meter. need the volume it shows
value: 528.4 gal
